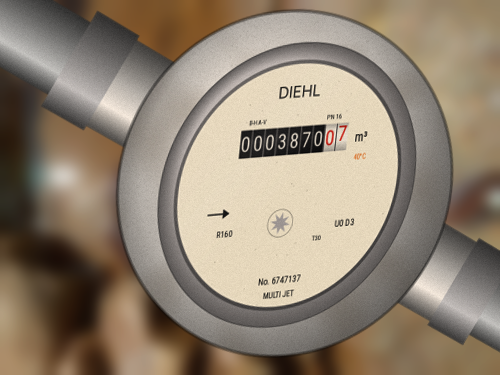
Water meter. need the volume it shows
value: 3870.07 m³
